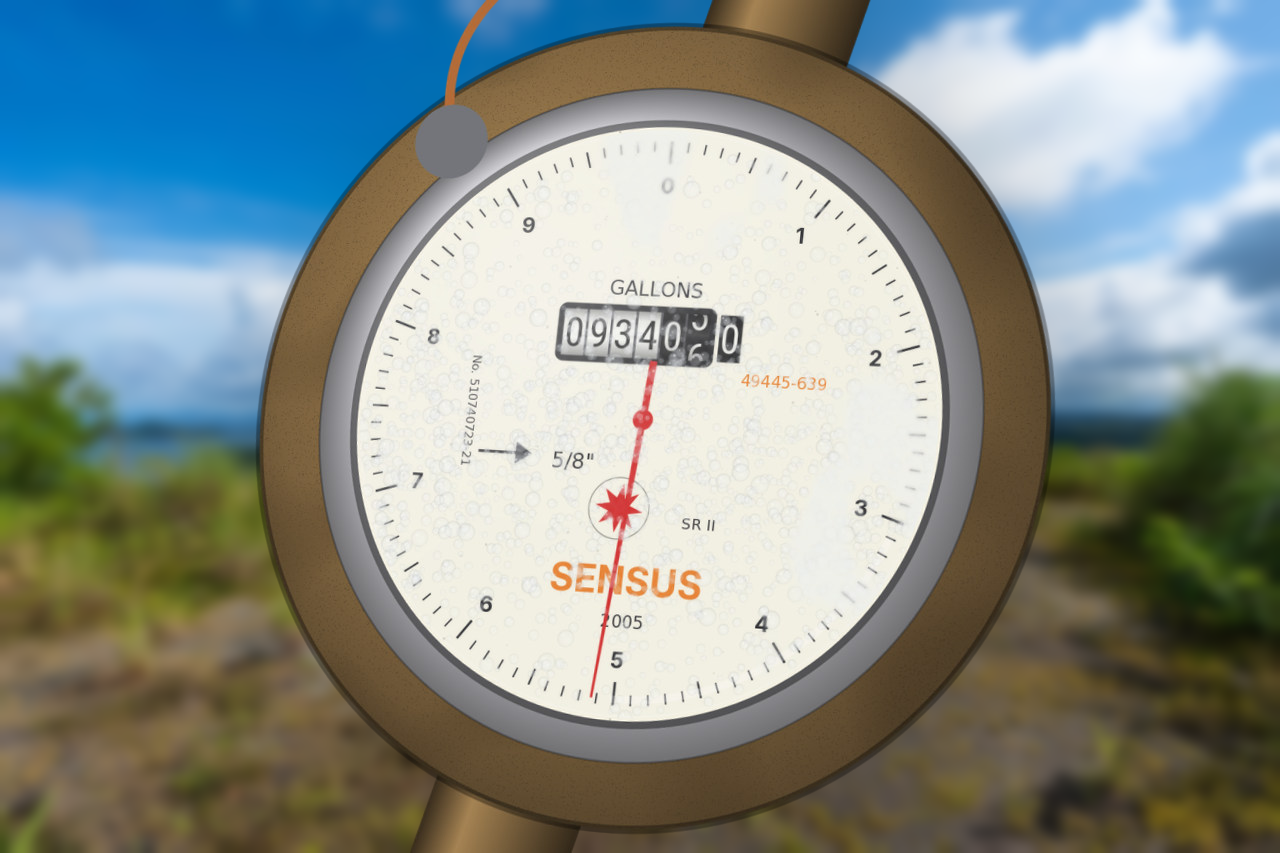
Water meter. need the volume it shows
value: 934055.1 gal
